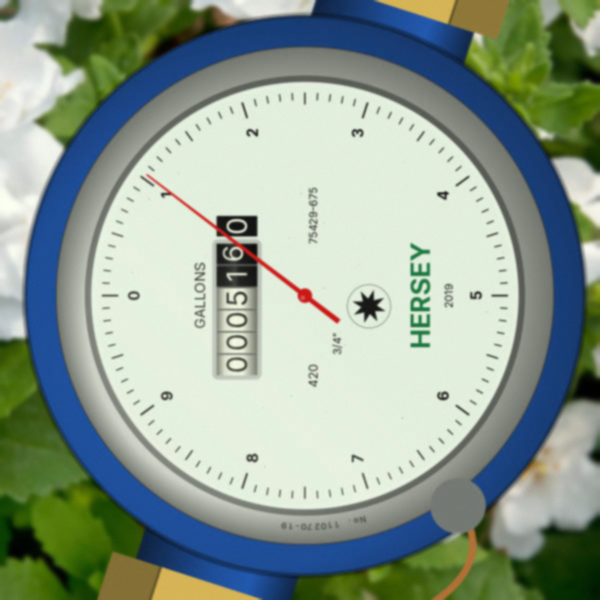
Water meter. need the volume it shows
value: 5161.0 gal
